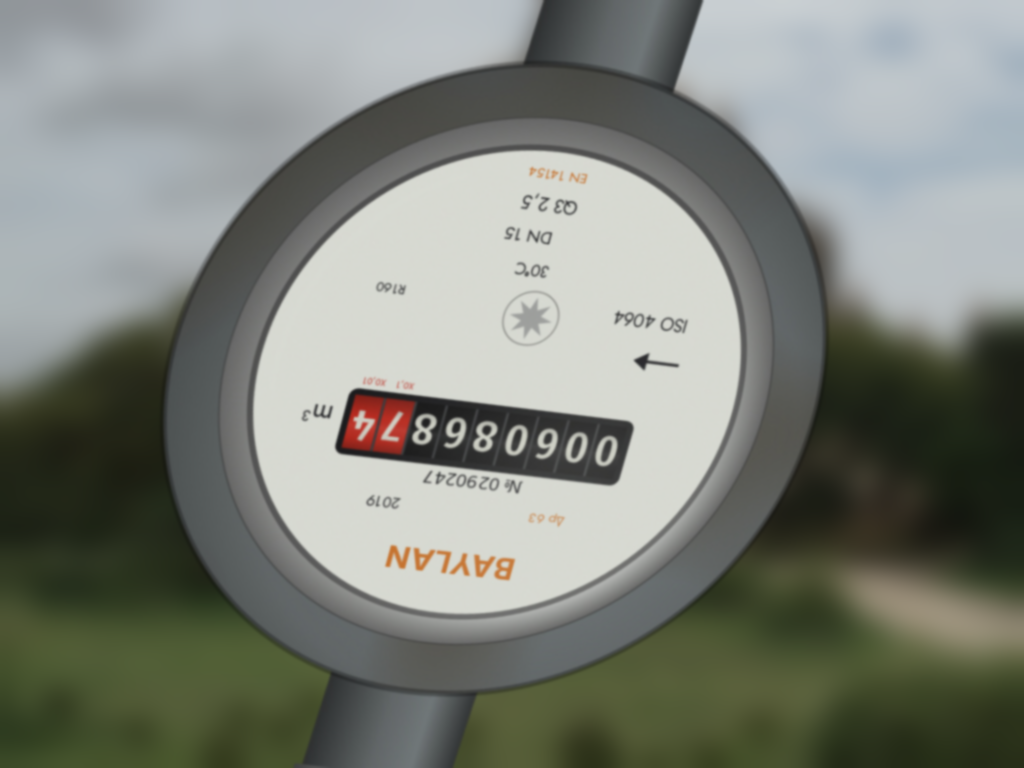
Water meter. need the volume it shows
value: 60868.74 m³
